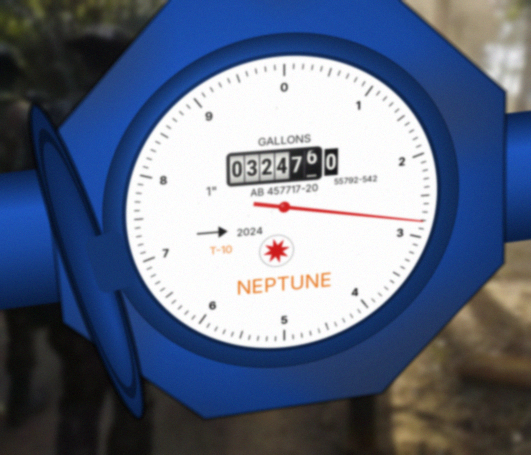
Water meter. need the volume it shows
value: 324762.8 gal
